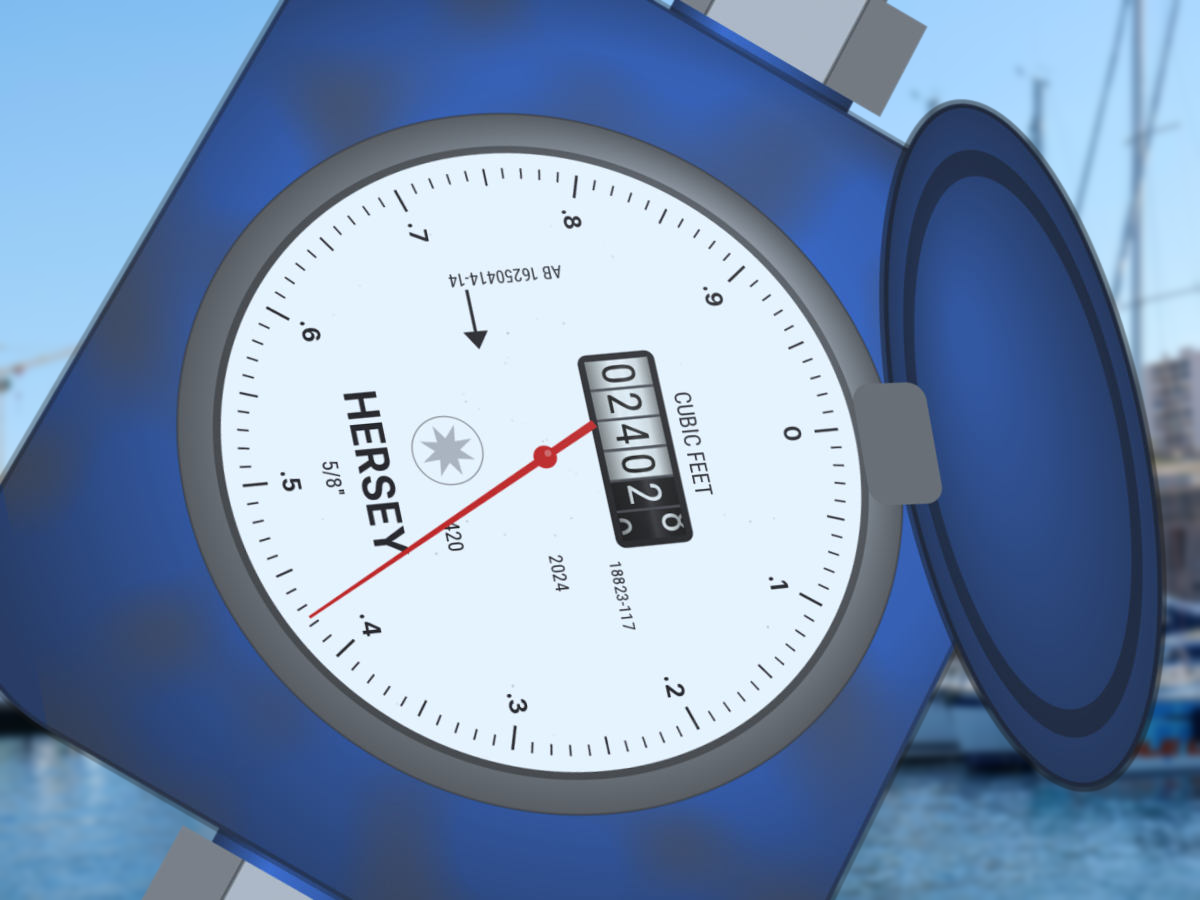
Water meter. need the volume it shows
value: 24028.42 ft³
